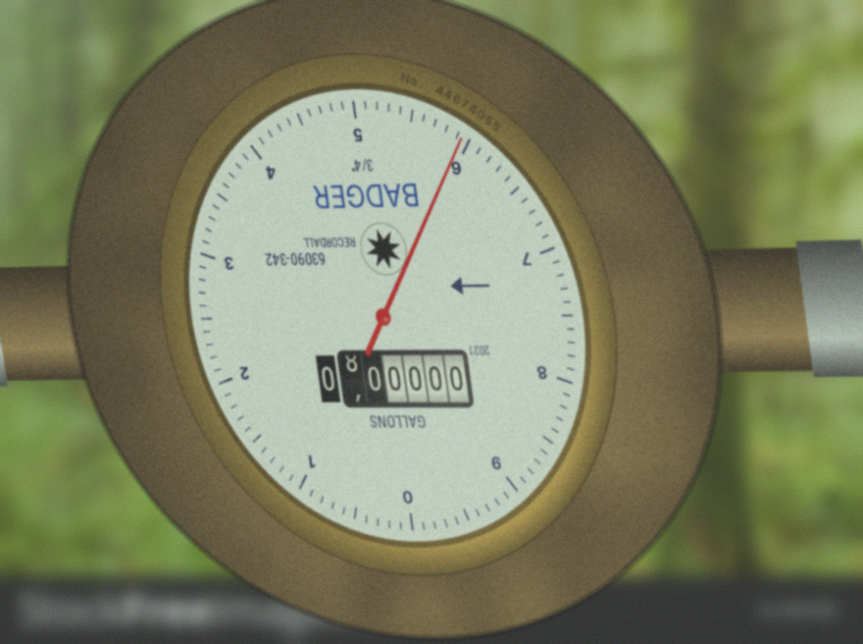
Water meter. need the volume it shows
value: 75.9 gal
